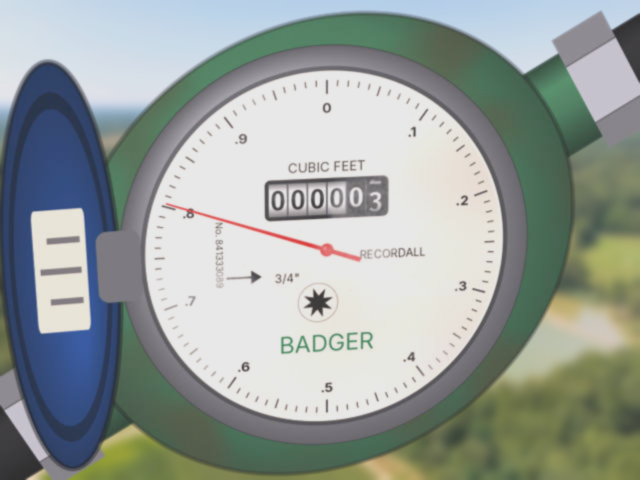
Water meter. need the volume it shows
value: 2.80 ft³
